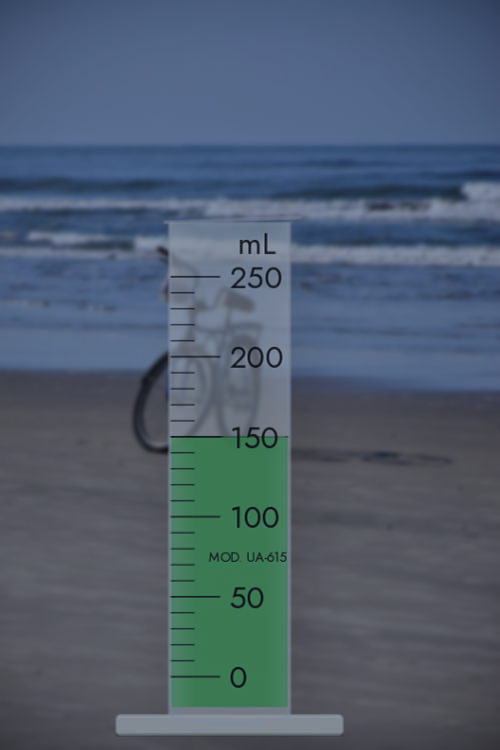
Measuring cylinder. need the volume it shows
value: 150 mL
